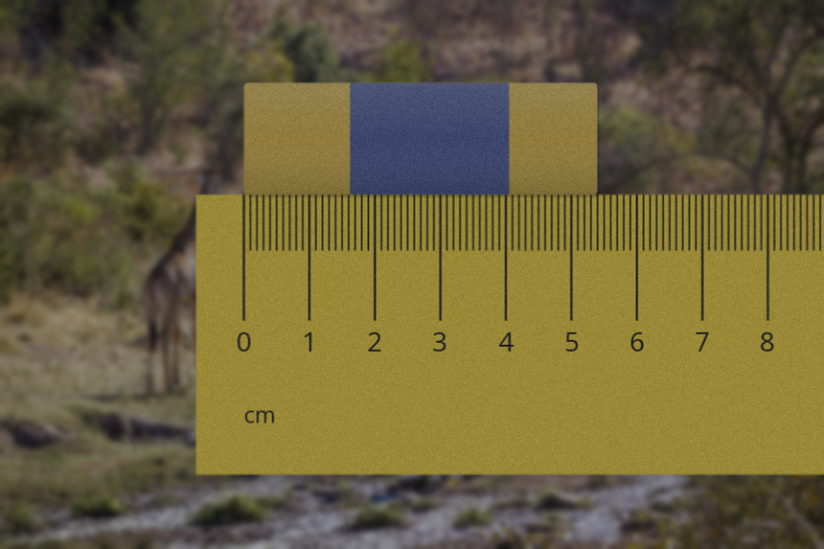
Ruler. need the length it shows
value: 5.4 cm
